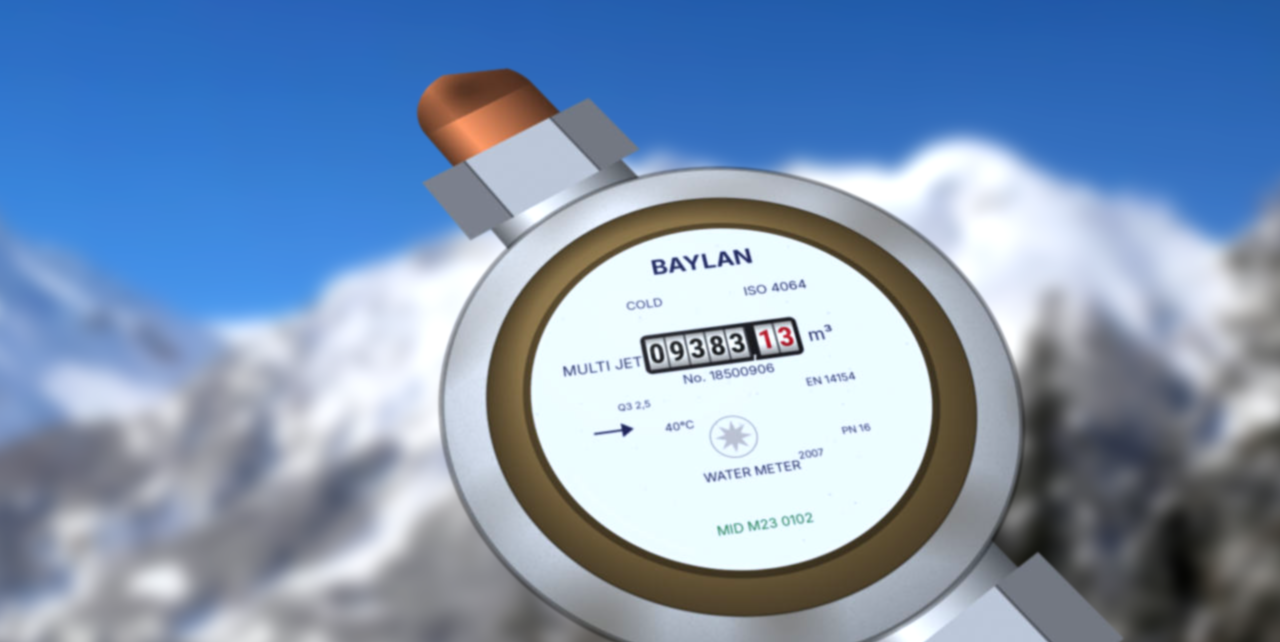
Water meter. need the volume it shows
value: 9383.13 m³
